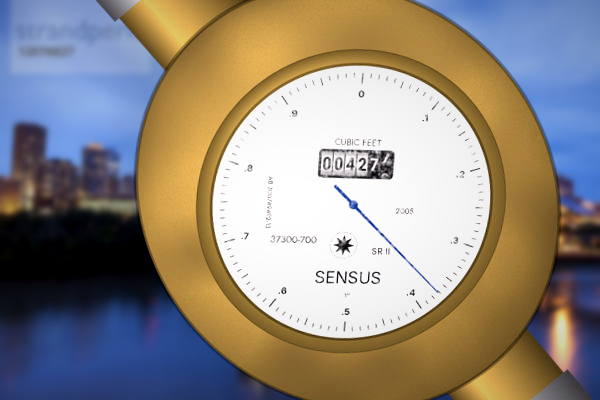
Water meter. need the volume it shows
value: 4277.37 ft³
